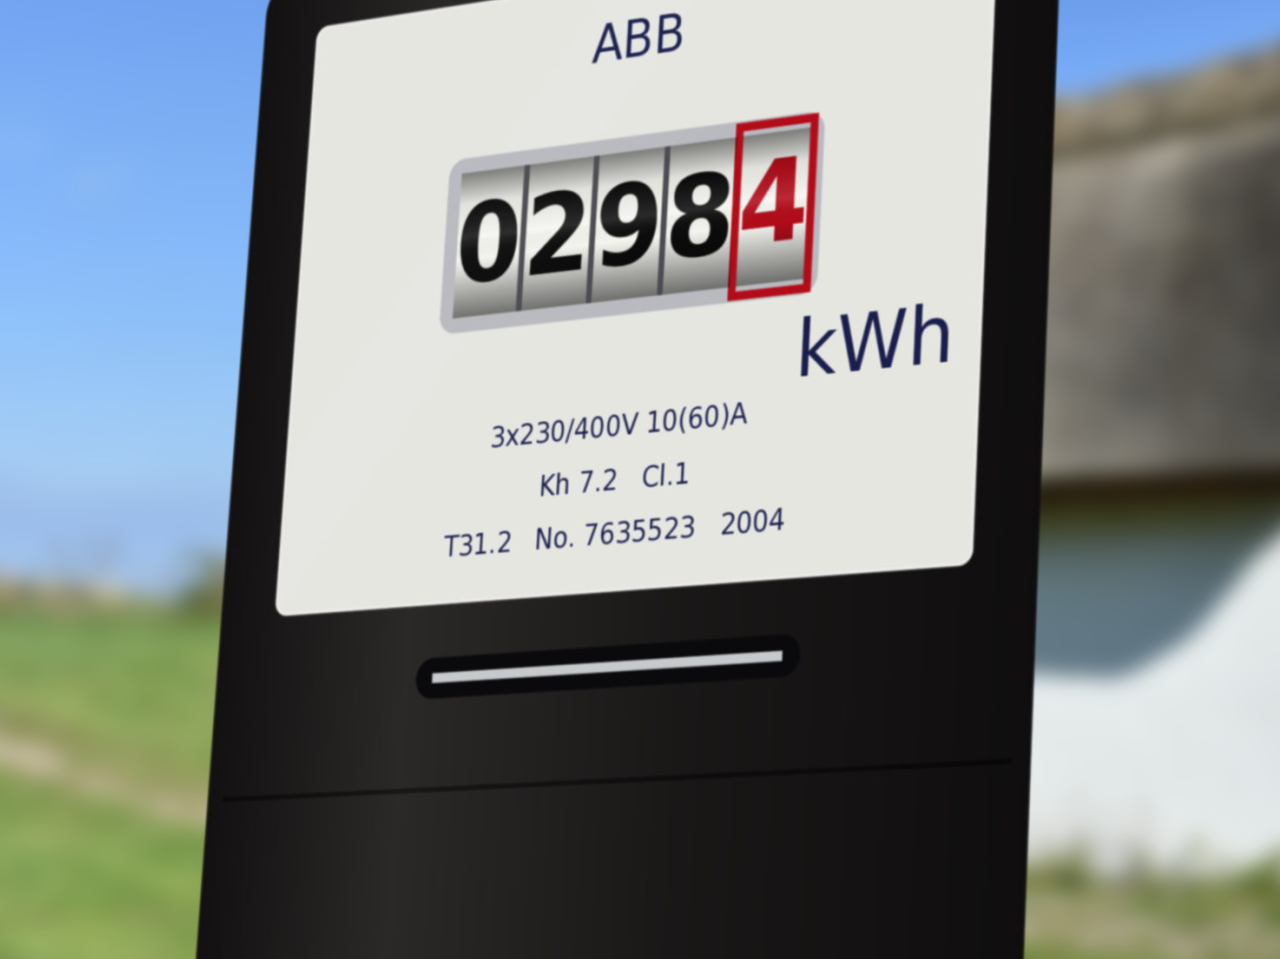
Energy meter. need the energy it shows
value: 298.4 kWh
